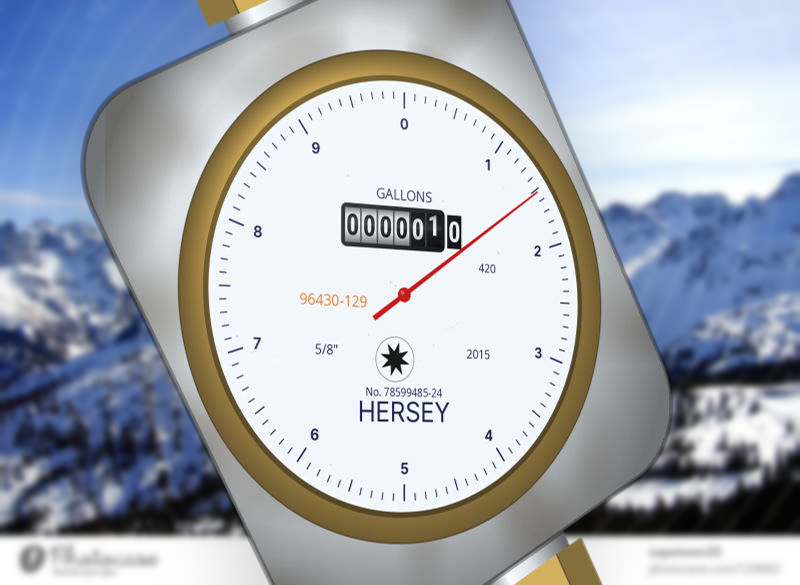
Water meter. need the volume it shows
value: 11.5 gal
